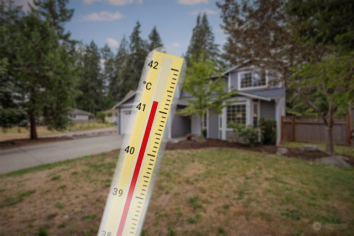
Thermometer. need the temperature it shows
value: 41.2 °C
